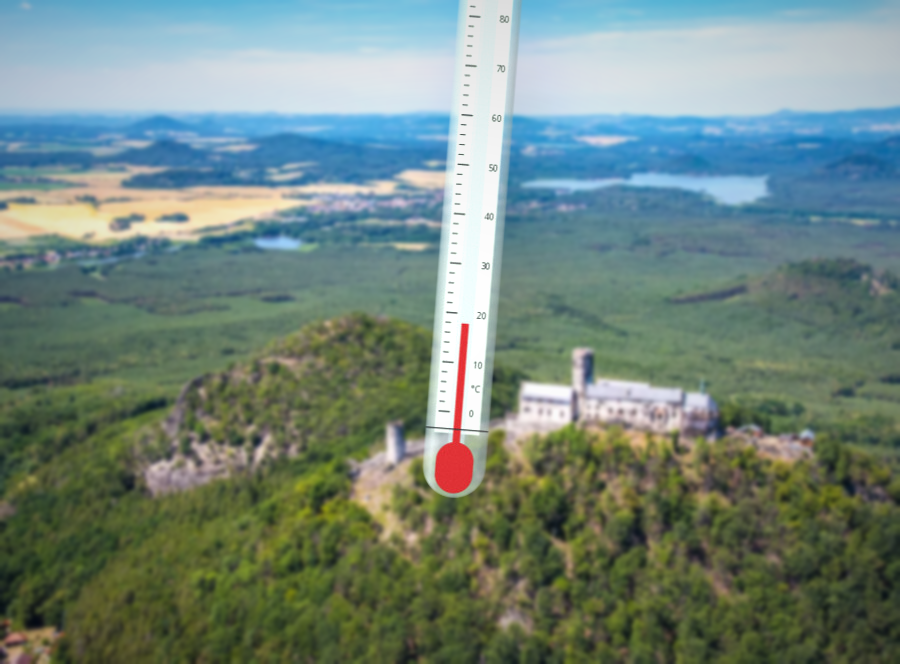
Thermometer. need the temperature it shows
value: 18 °C
